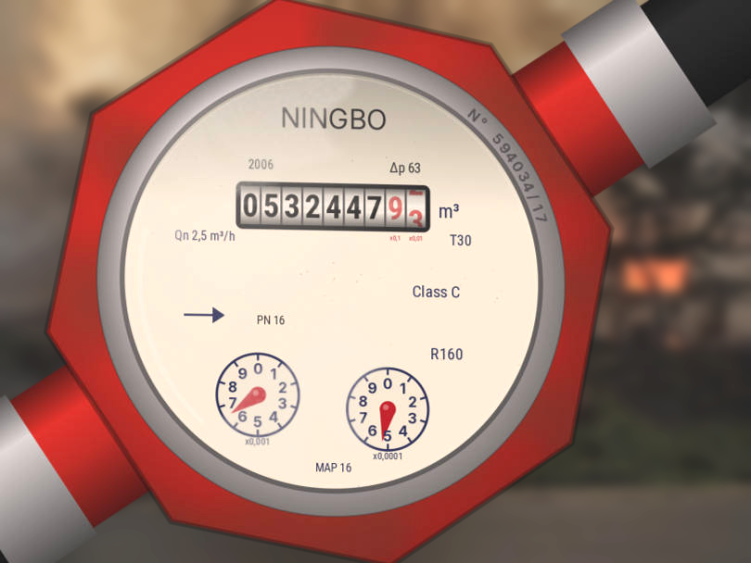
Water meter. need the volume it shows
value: 532447.9265 m³
